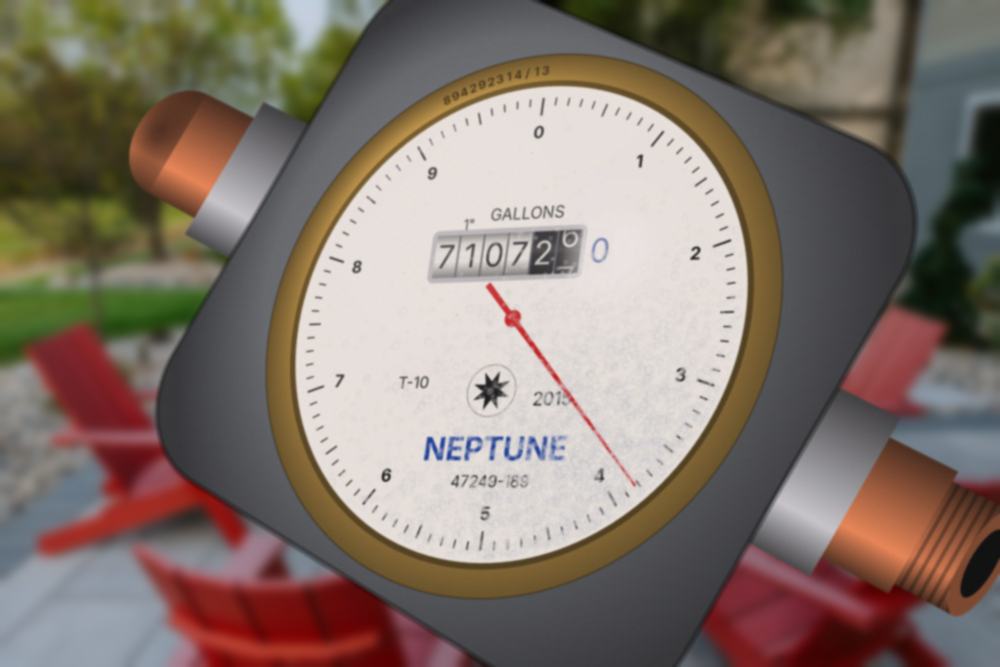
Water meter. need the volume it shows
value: 7107263.8 gal
